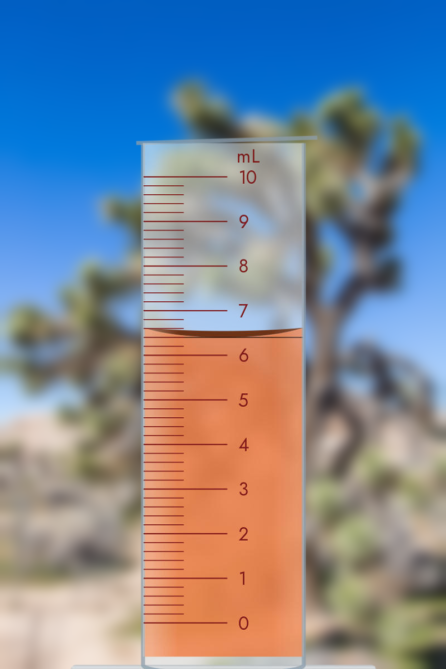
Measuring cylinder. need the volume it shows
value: 6.4 mL
